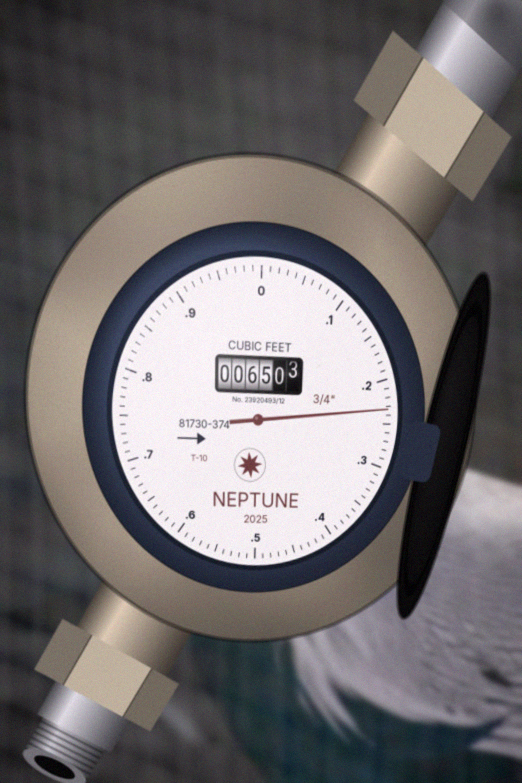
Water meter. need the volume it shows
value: 6503.23 ft³
